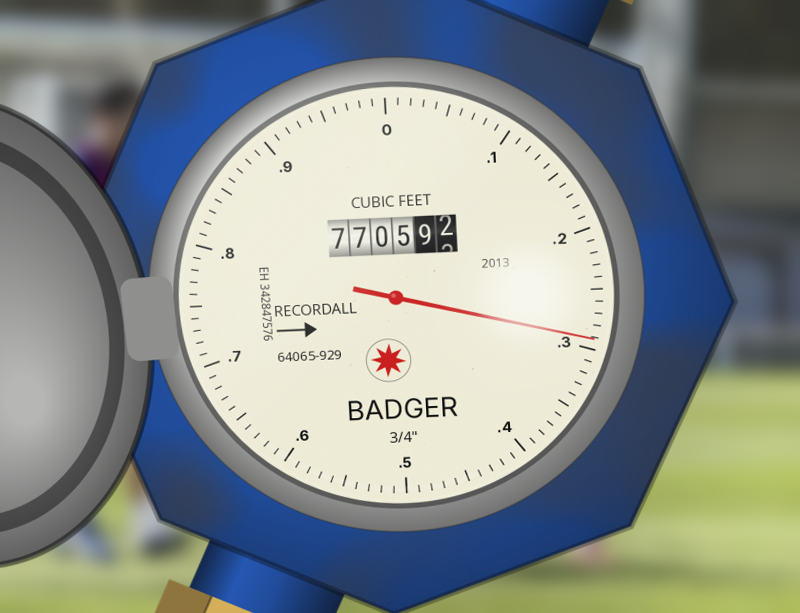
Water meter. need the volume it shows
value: 770592.29 ft³
